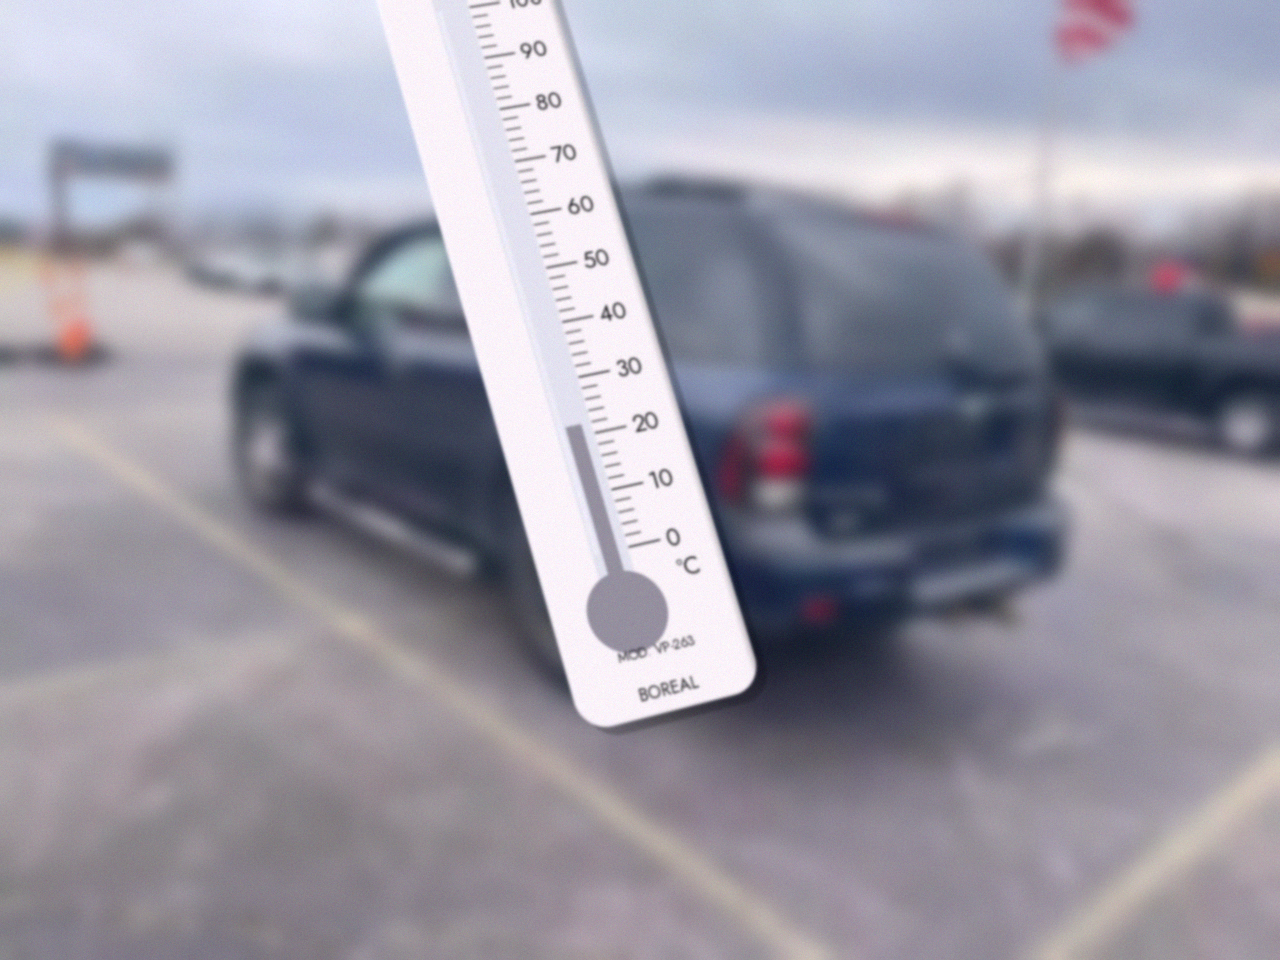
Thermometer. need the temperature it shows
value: 22 °C
